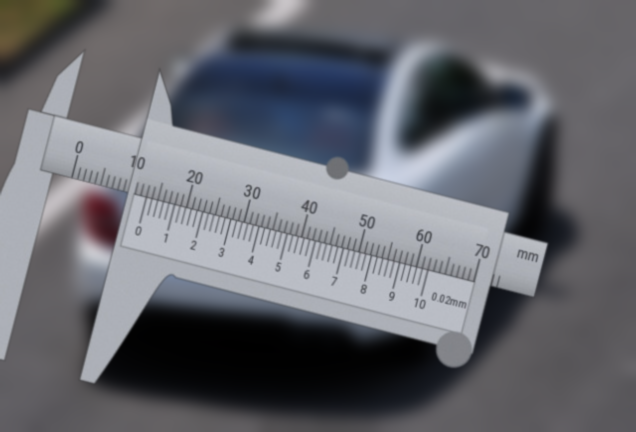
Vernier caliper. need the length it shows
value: 13.0 mm
